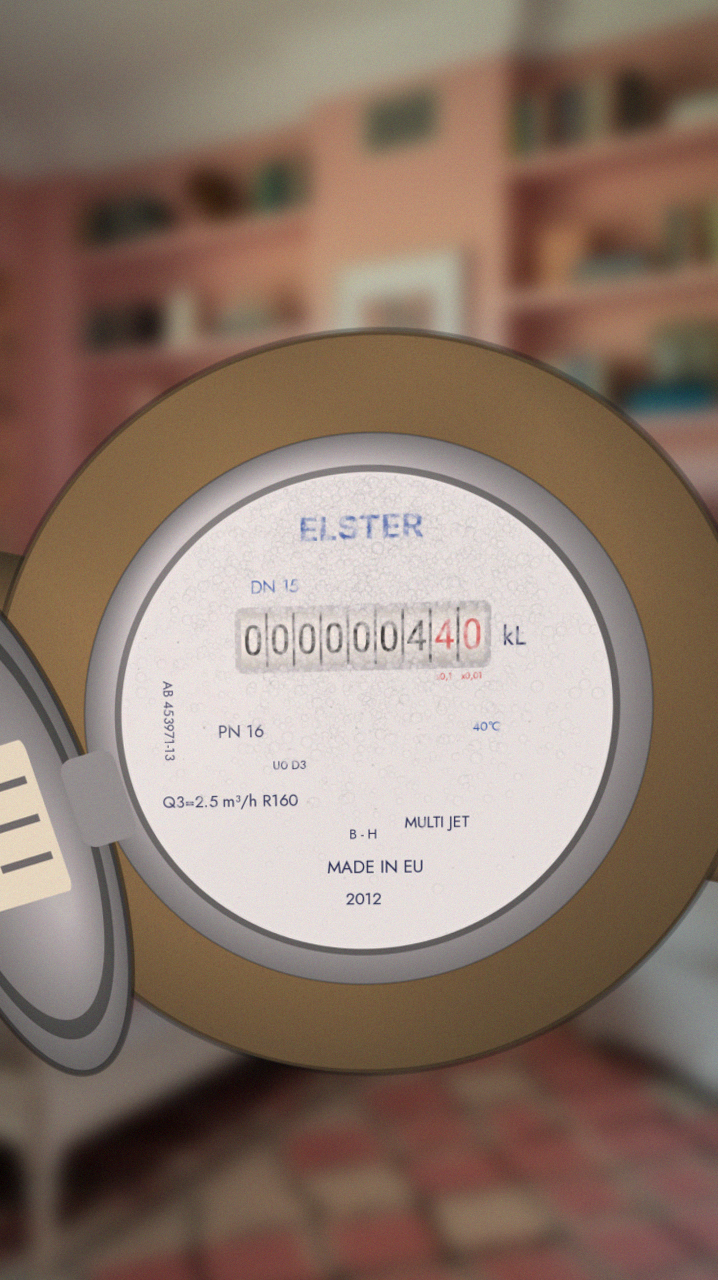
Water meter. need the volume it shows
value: 4.40 kL
